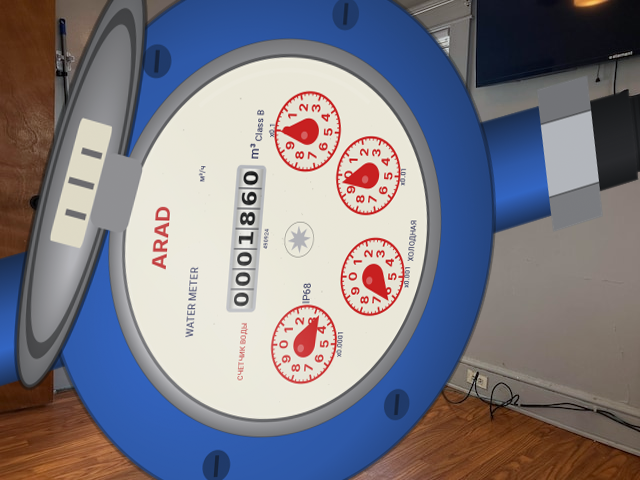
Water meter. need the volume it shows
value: 1859.9963 m³
